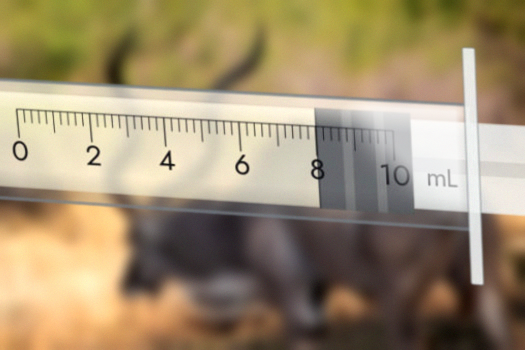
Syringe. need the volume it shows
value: 8 mL
